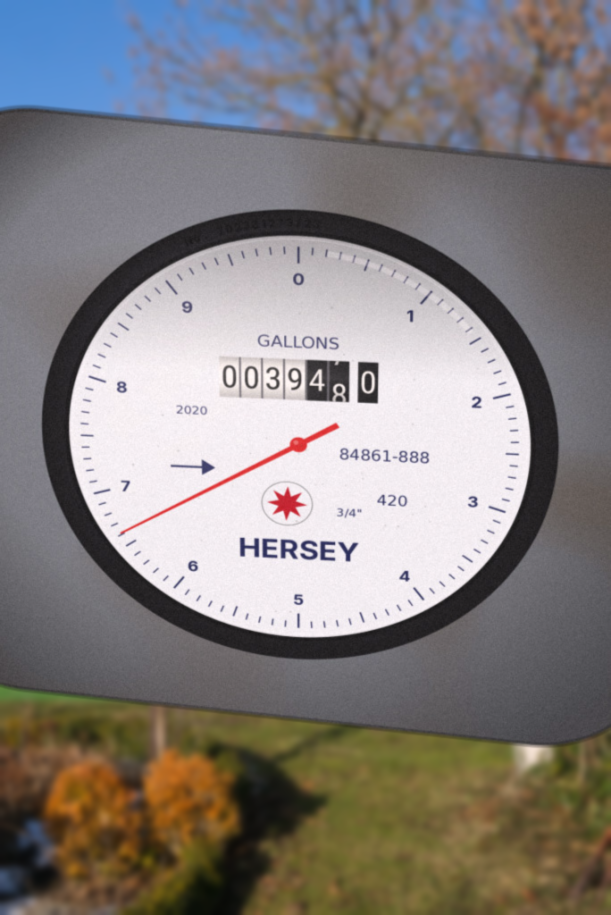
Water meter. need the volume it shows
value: 39476.6 gal
